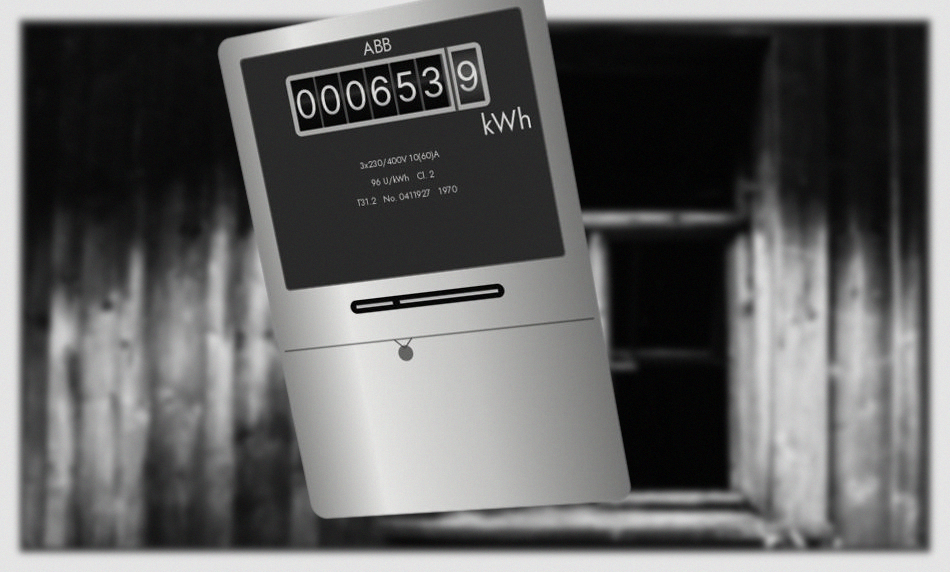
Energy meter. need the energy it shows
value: 653.9 kWh
